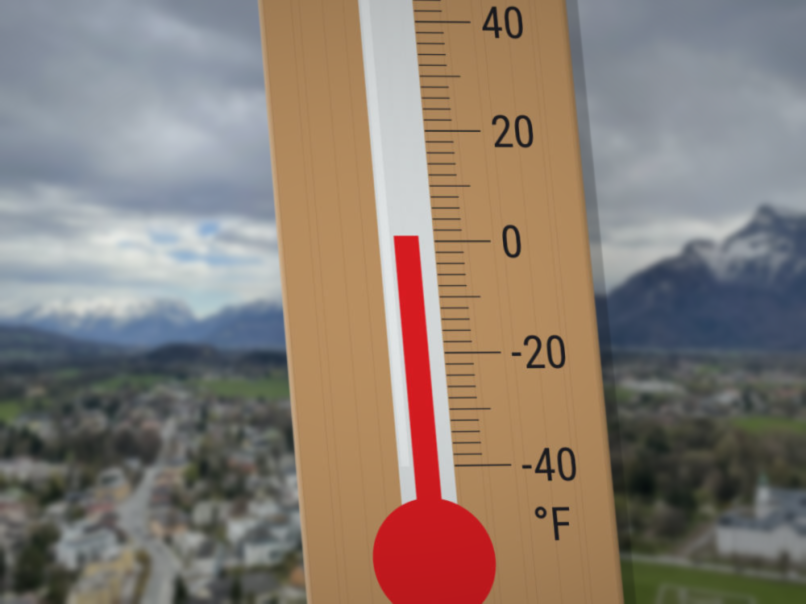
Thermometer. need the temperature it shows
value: 1 °F
